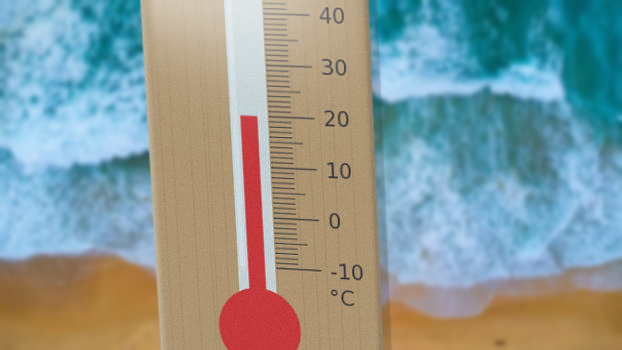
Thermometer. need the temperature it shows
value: 20 °C
